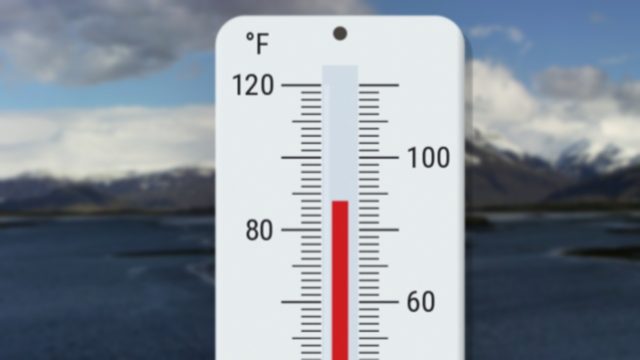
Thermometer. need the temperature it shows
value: 88 °F
